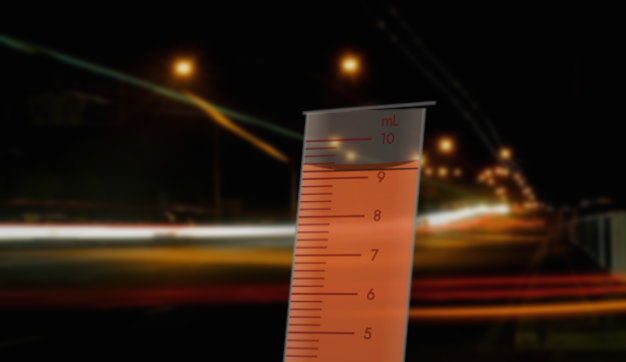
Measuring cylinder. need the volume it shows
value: 9.2 mL
